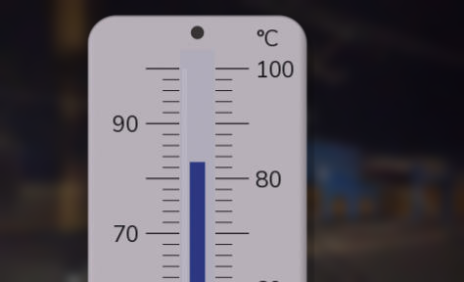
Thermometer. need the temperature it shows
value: 83 °C
